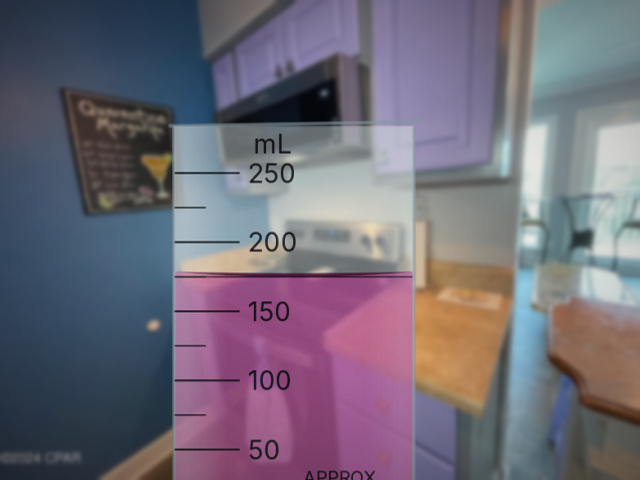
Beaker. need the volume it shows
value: 175 mL
